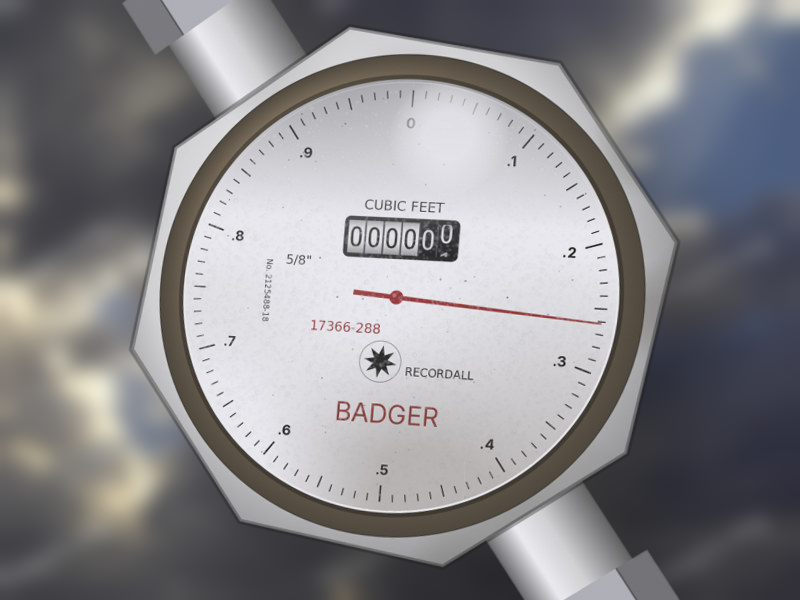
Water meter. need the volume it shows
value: 0.26 ft³
